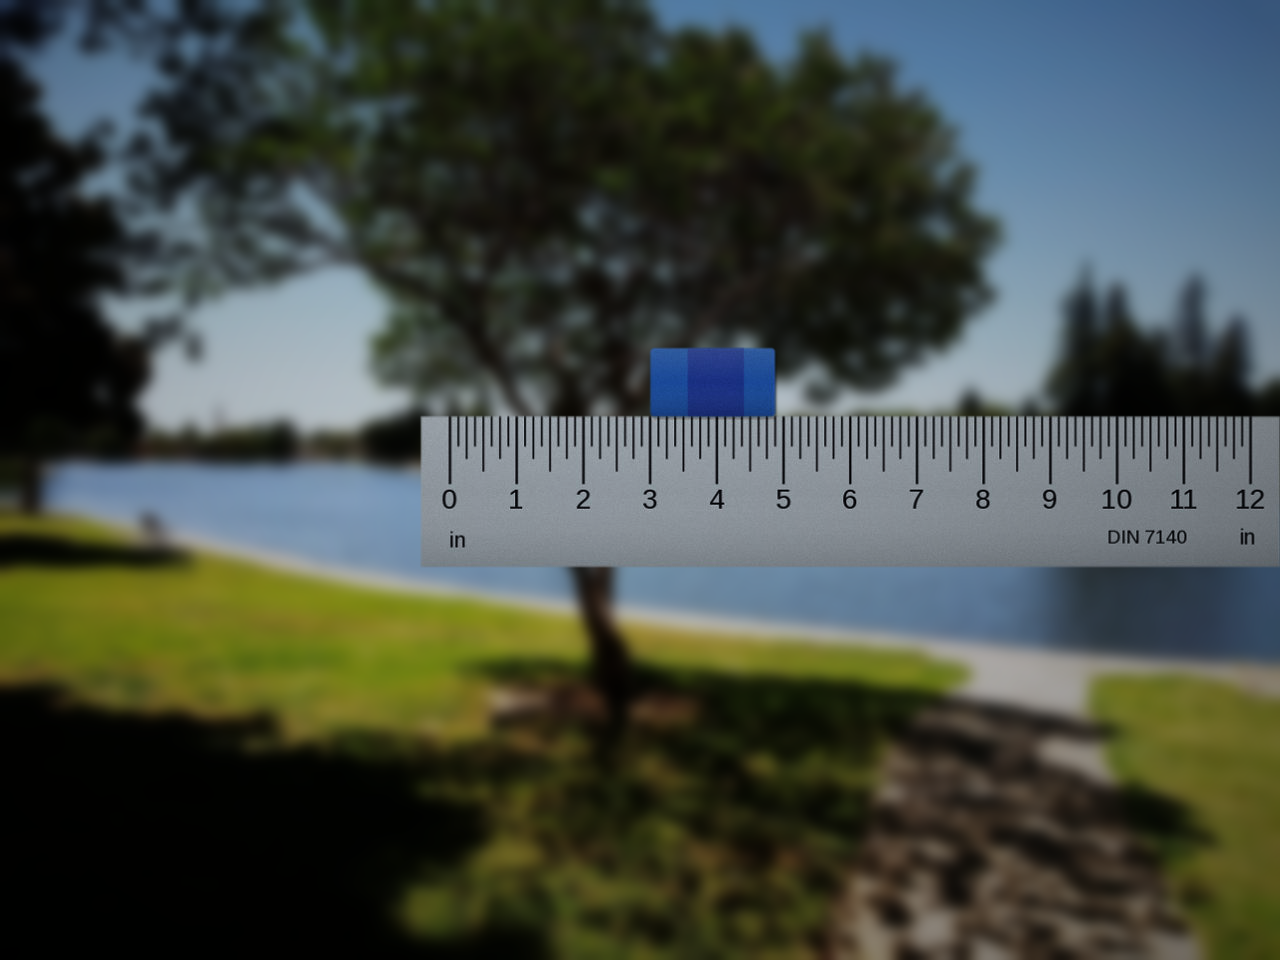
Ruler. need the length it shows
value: 1.875 in
